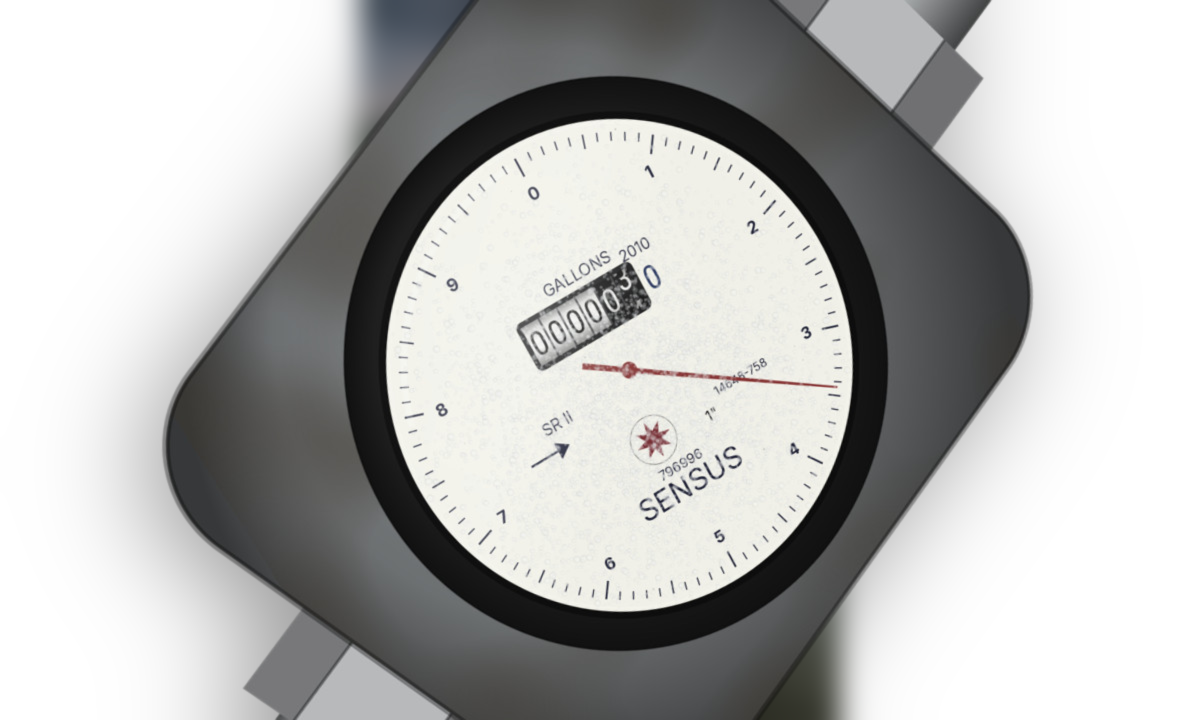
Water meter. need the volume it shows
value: 33.4 gal
